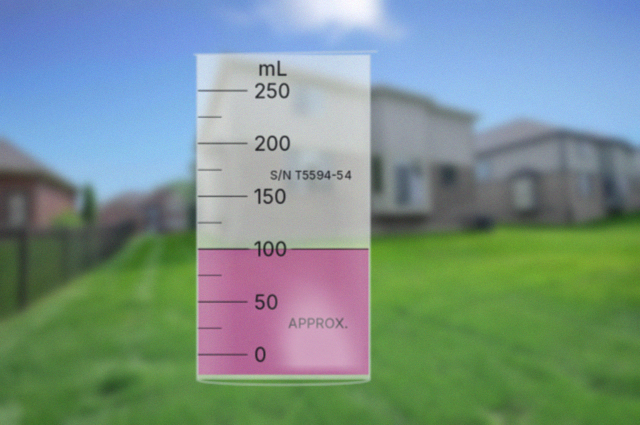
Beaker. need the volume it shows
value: 100 mL
